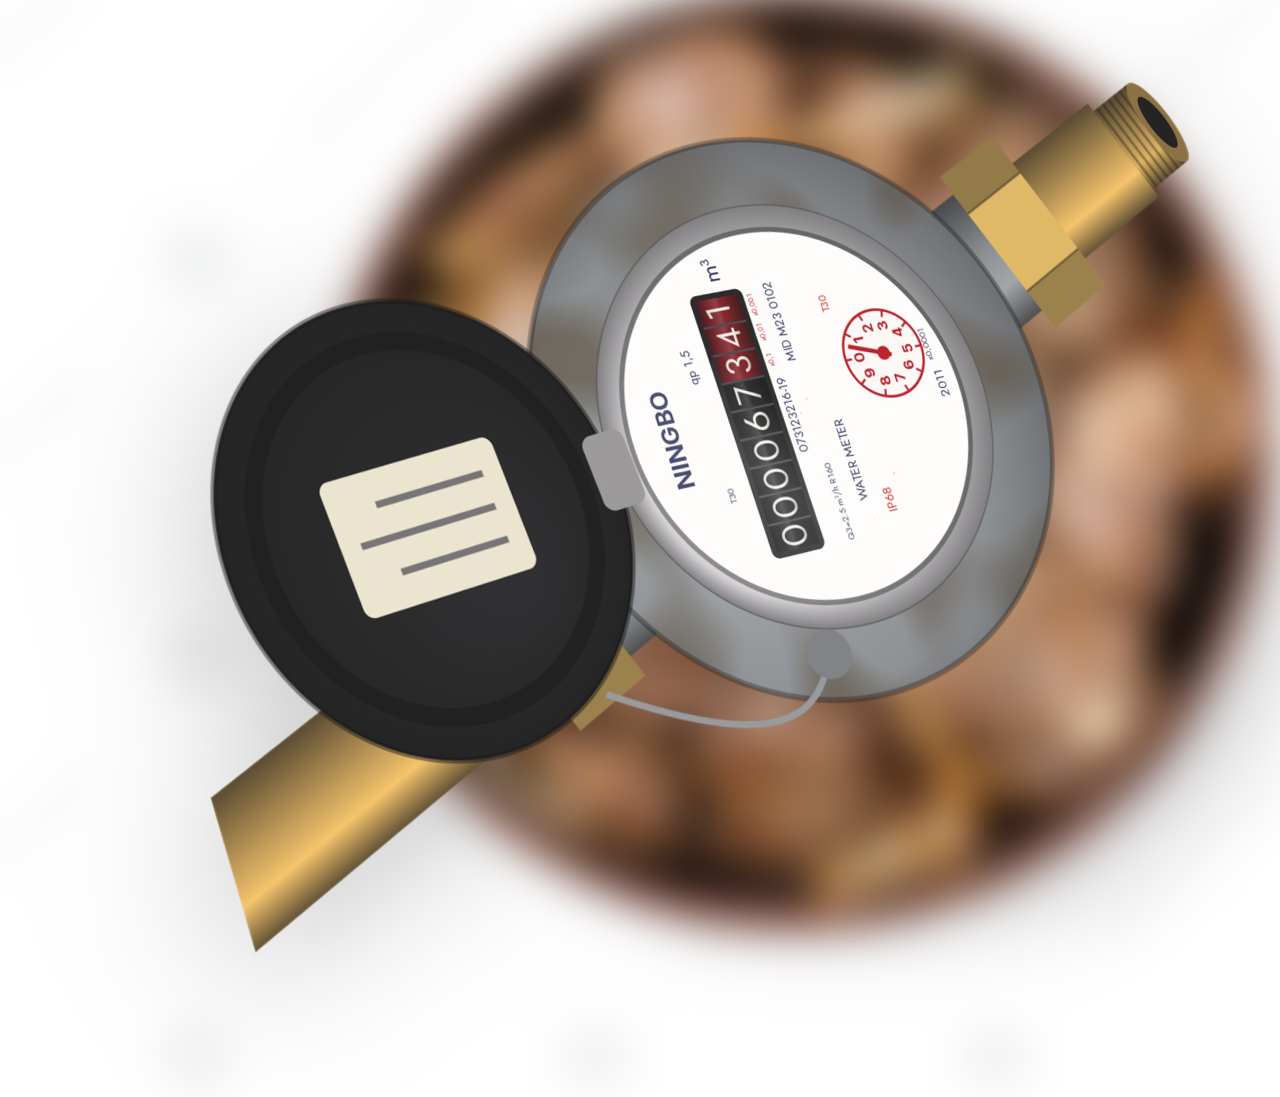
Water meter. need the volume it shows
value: 67.3410 m³
